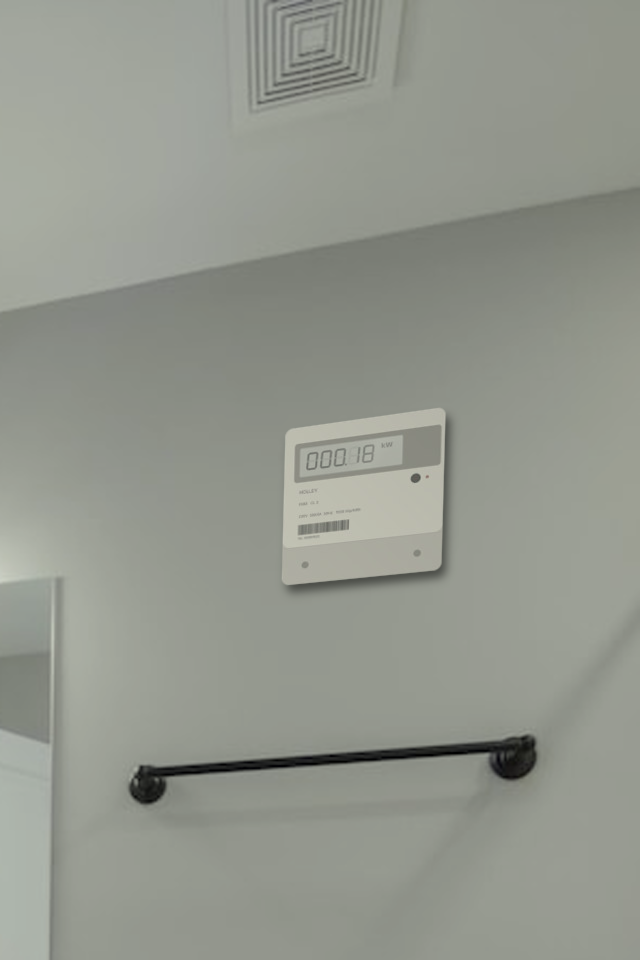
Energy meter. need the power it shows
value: 0.18 kW
